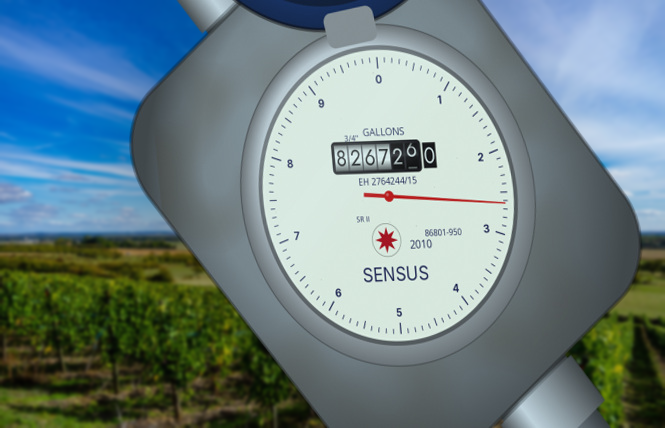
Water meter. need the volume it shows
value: 8267262.6 gal
